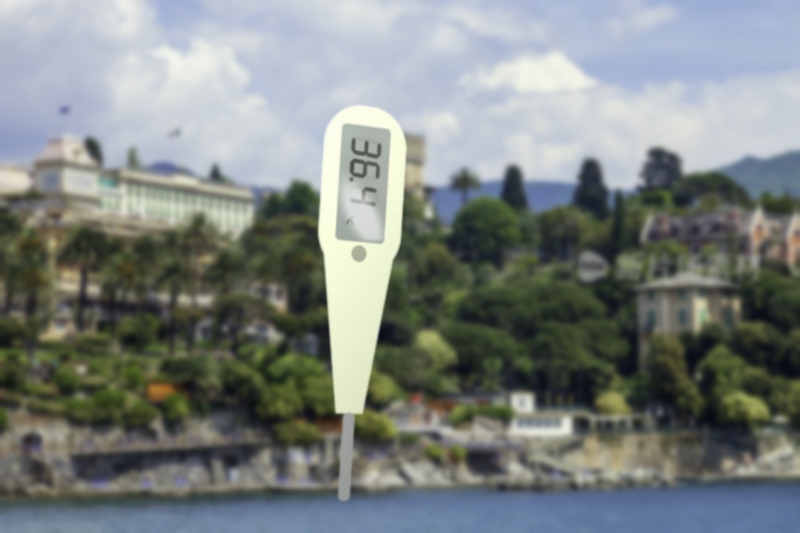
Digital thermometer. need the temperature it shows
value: 36.4 °C
